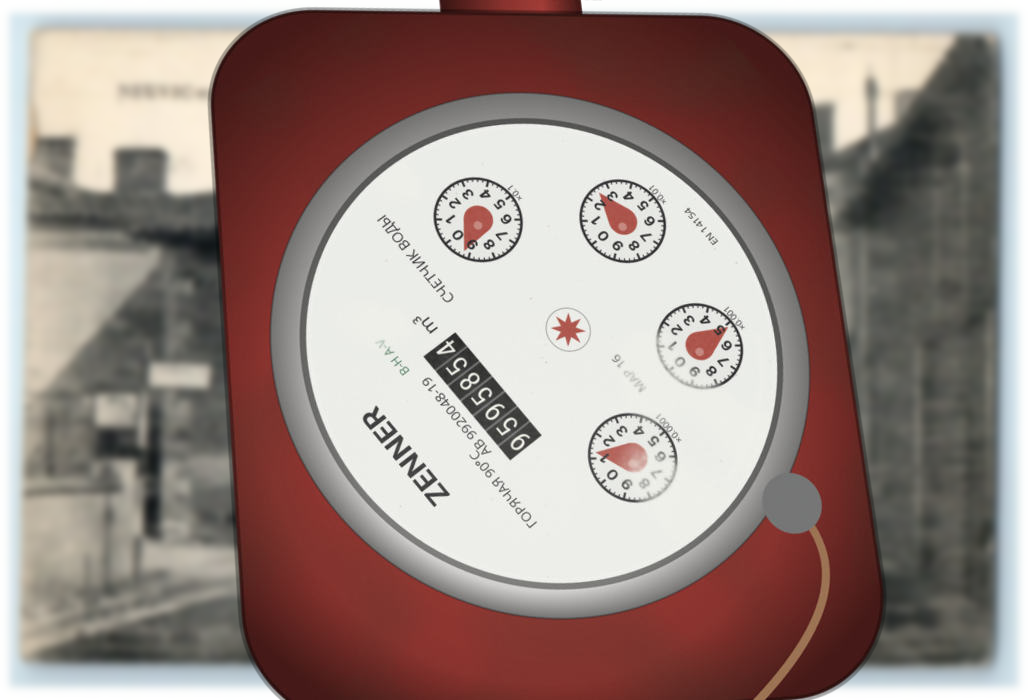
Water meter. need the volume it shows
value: 9595853.9251 m³
